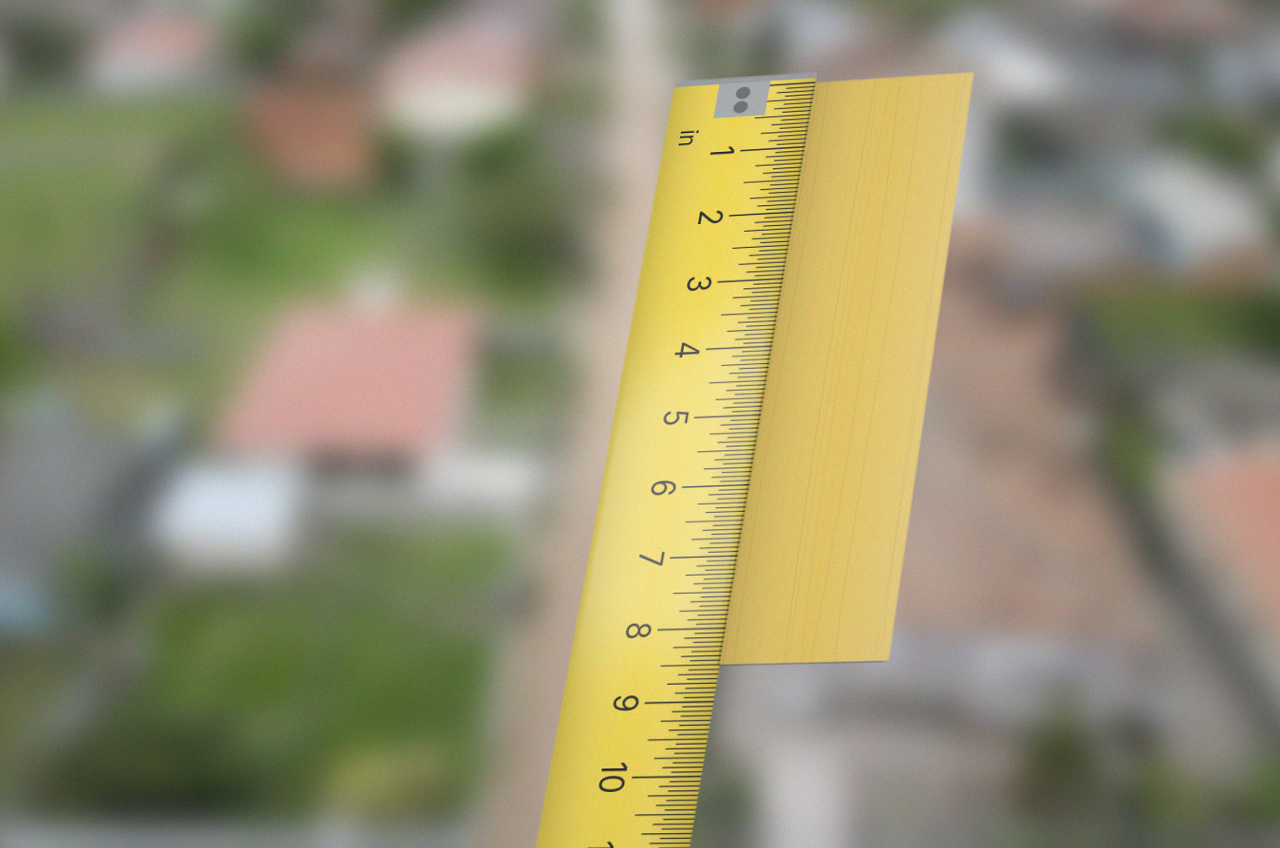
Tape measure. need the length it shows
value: 8.5 in
